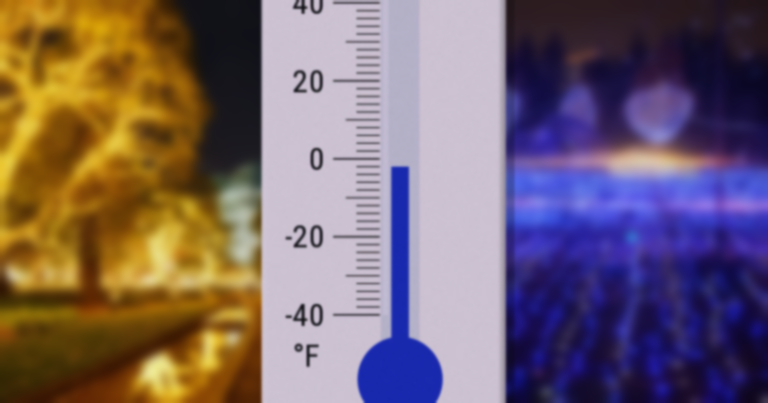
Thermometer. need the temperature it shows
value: -2 °F
